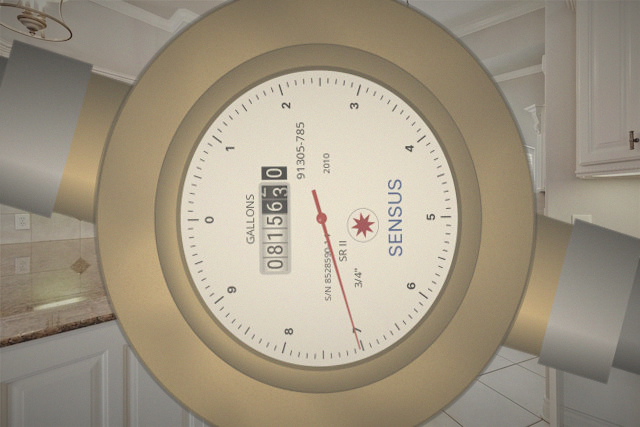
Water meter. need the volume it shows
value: 815627.0 gal
